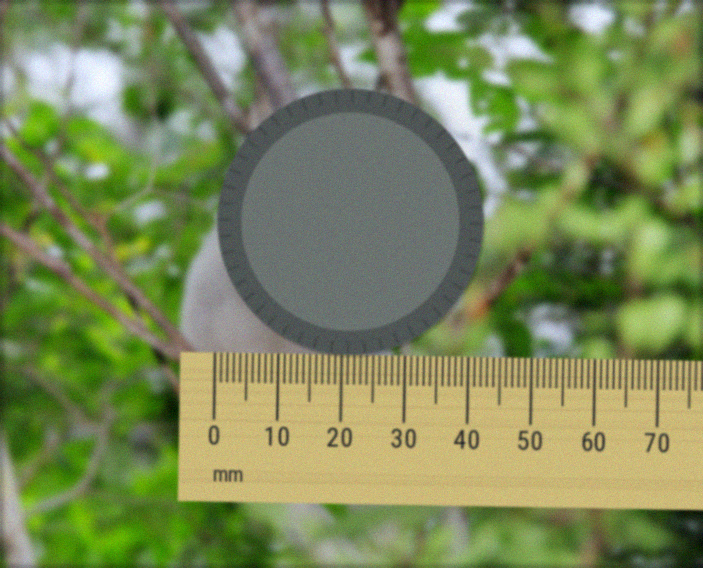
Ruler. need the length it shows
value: 42 mm
